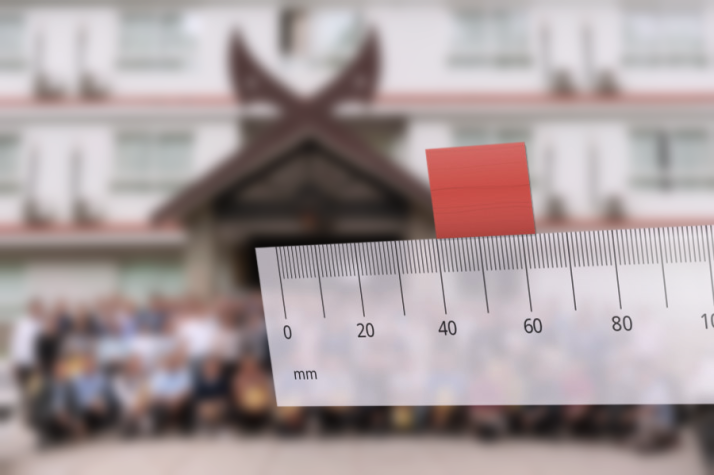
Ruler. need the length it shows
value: 23 mm
